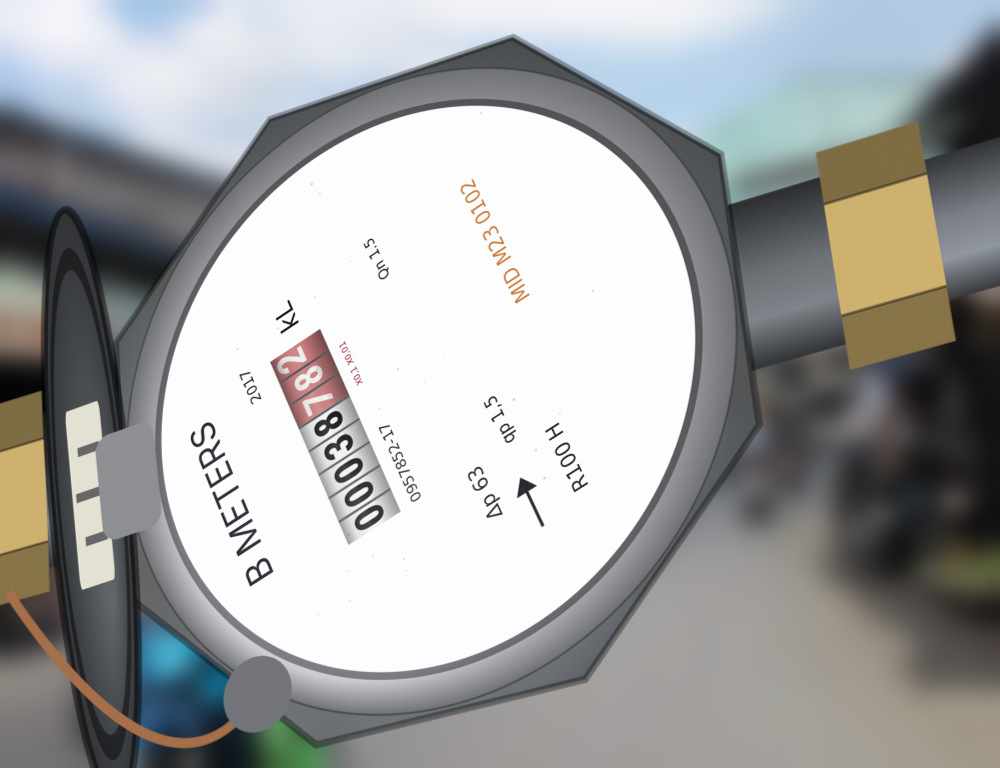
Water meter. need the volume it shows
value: 38.782 kL
